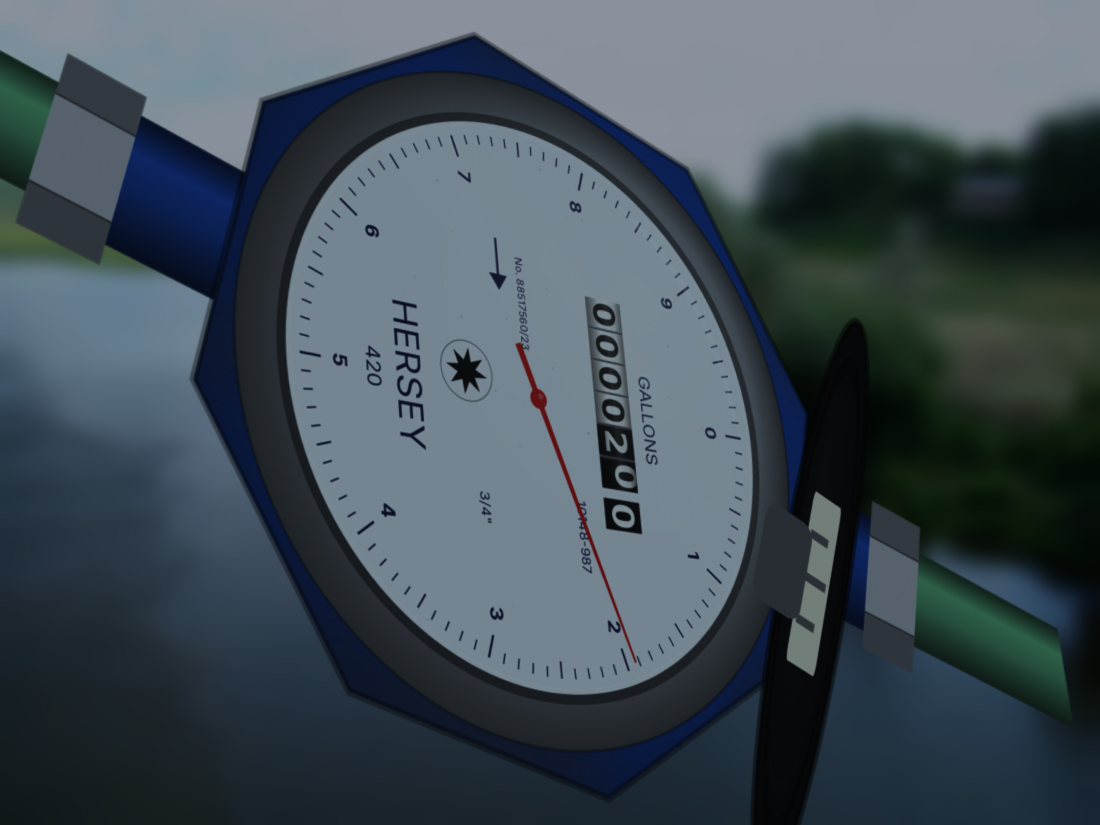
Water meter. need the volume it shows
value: 201.9 gal
